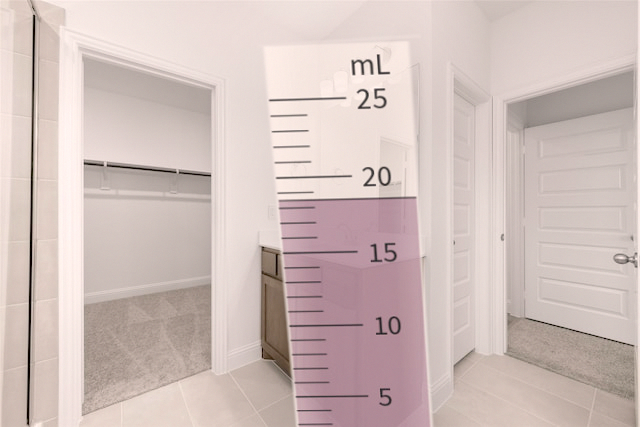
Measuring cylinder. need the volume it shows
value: 18.5 mL
